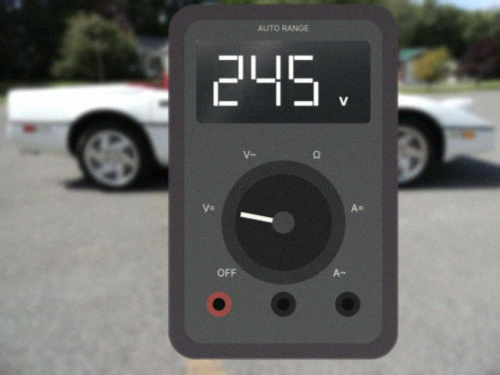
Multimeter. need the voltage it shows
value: 245 V
